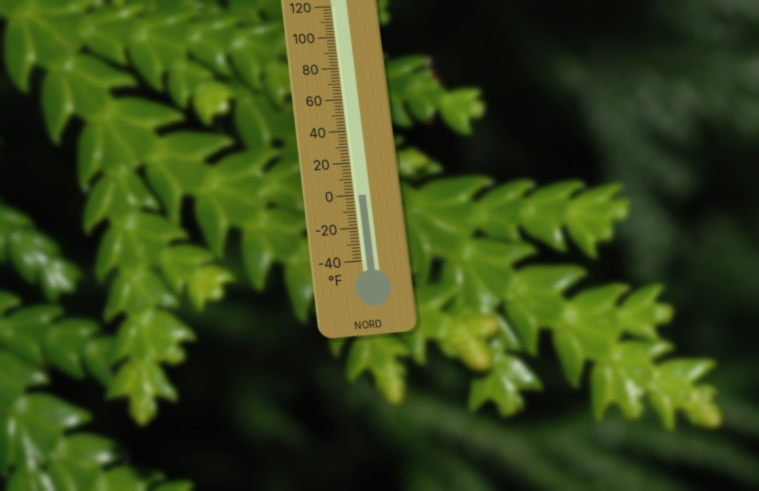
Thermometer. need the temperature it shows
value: 0 °F
